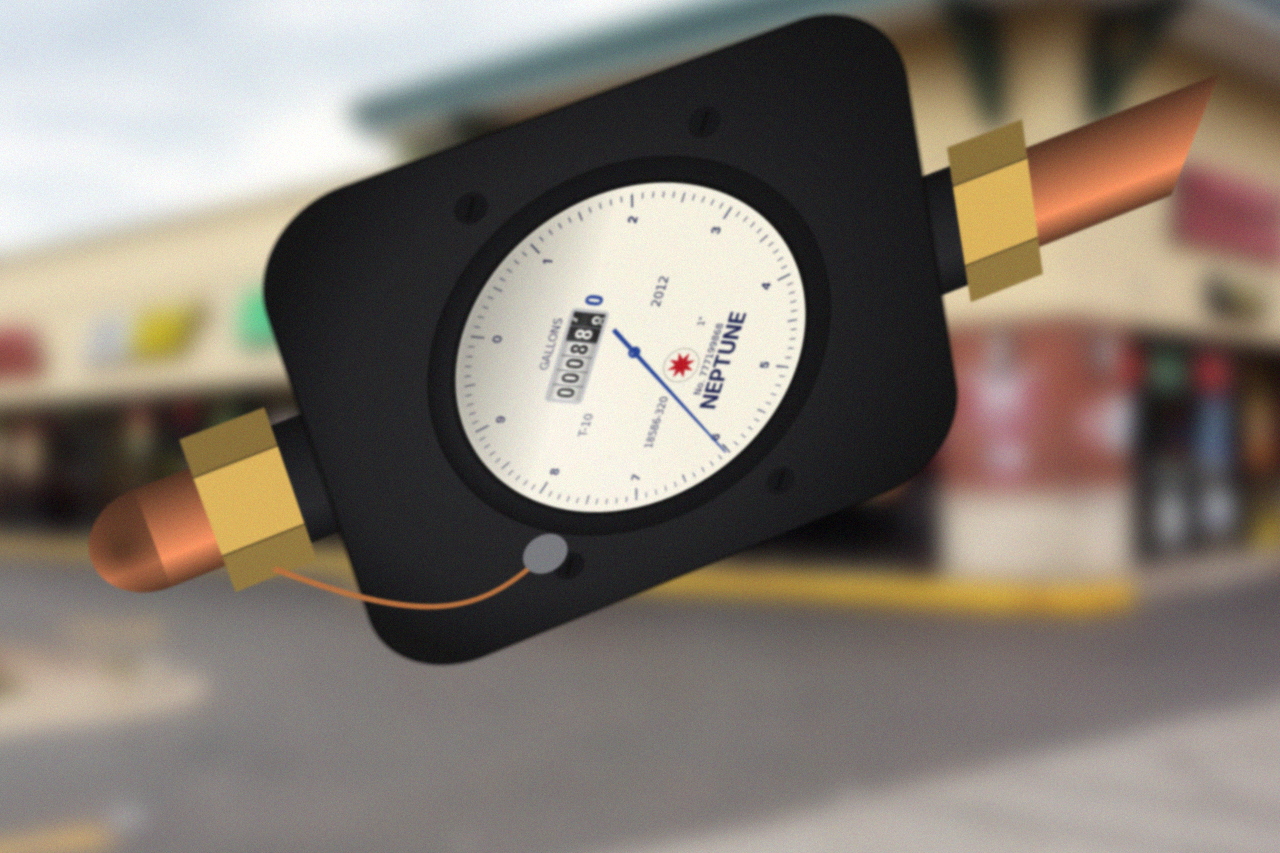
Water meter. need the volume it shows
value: 8876.0 gal
